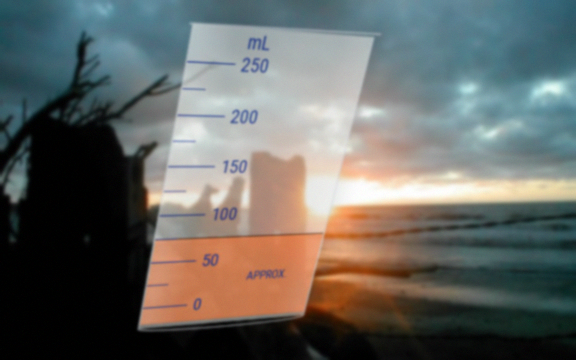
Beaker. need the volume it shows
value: 75 mL
